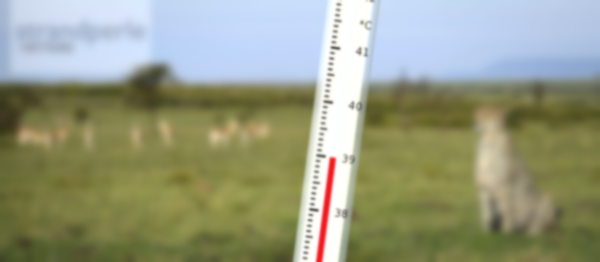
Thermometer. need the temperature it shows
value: 39 °C
